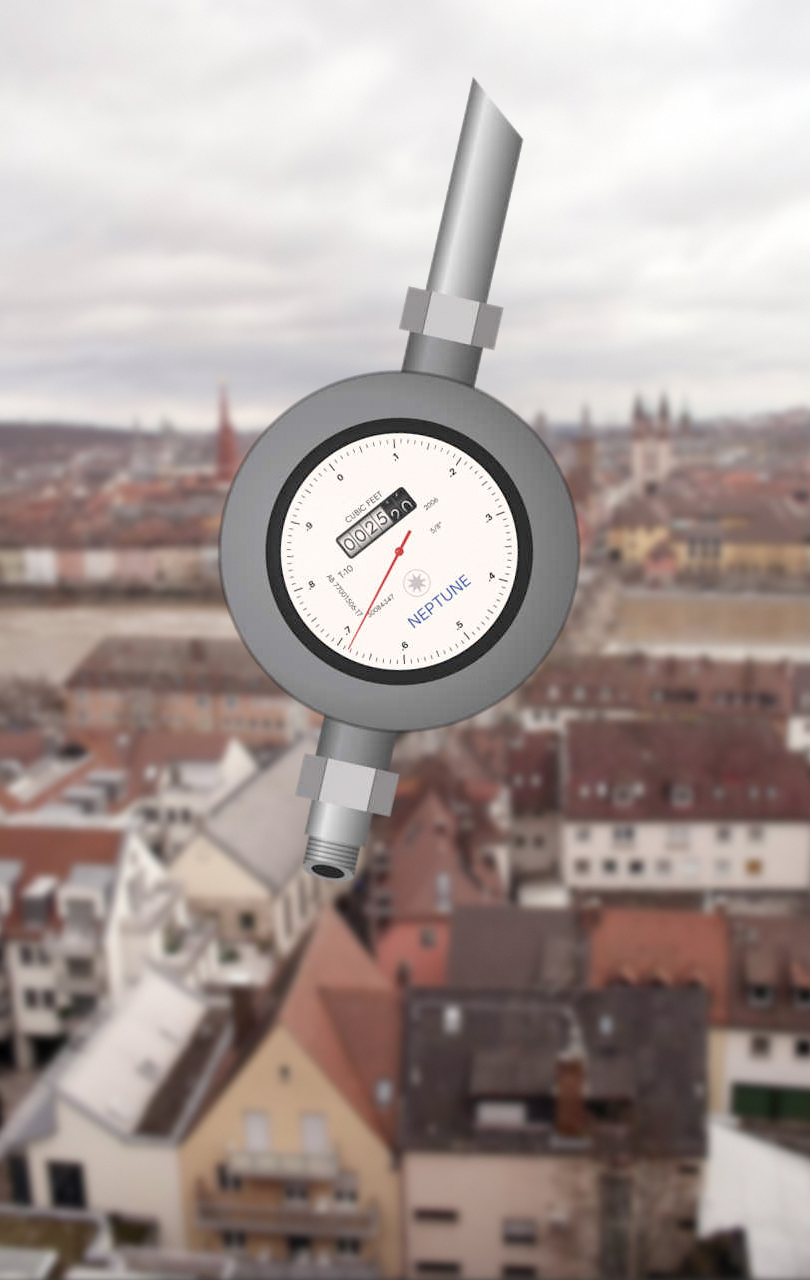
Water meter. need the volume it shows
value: 2519.68 ft³
